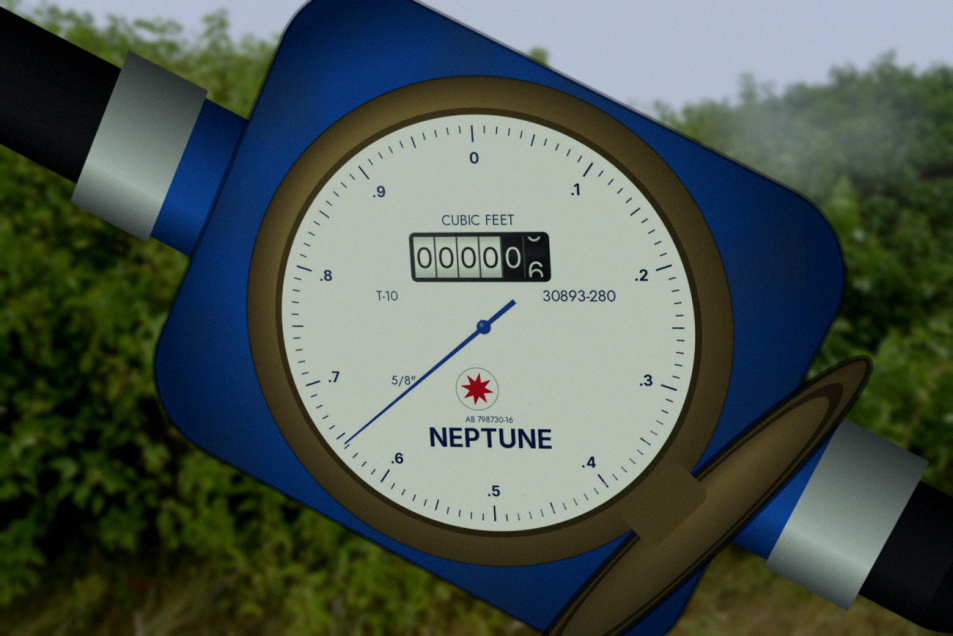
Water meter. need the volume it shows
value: 5.64 ft³
